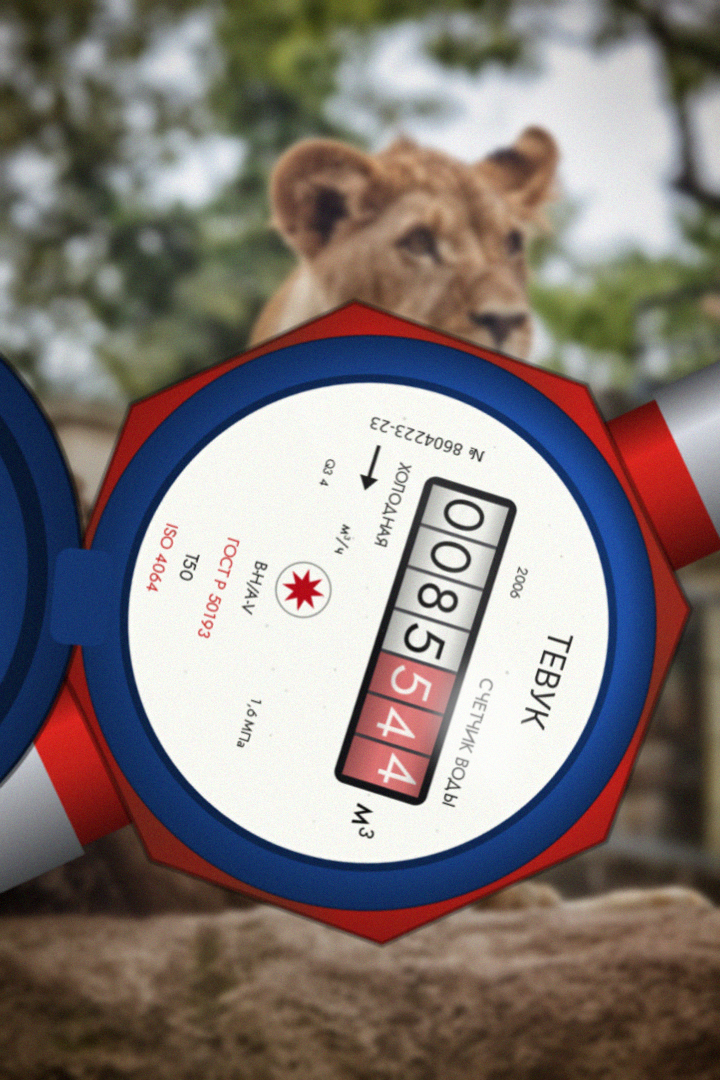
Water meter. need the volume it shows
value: 85.544 m³
